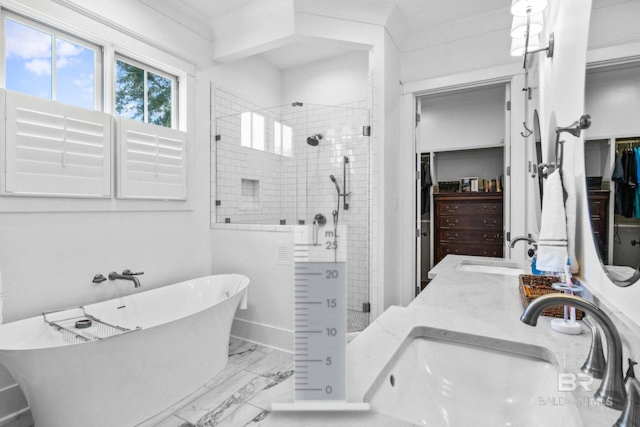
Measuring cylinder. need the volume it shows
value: 22 mL
